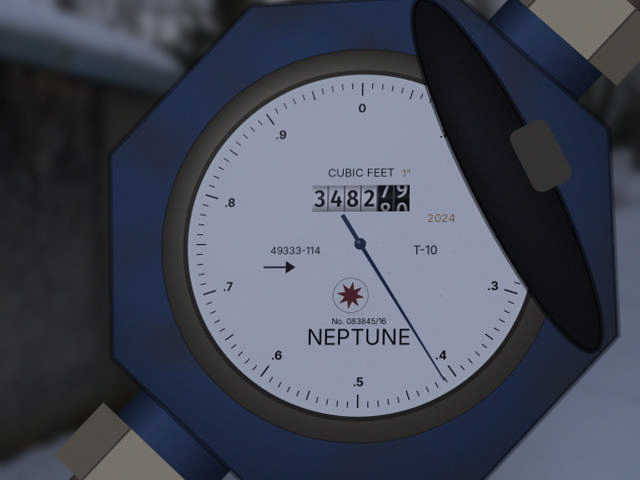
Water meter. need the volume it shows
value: 348279.41 ft³
